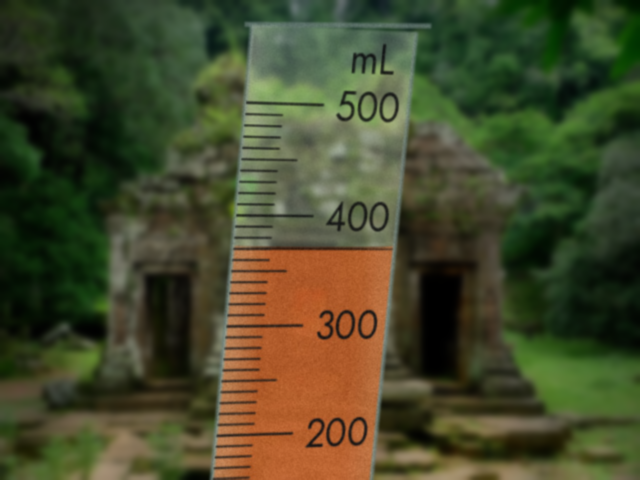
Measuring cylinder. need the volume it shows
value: 370 mL
